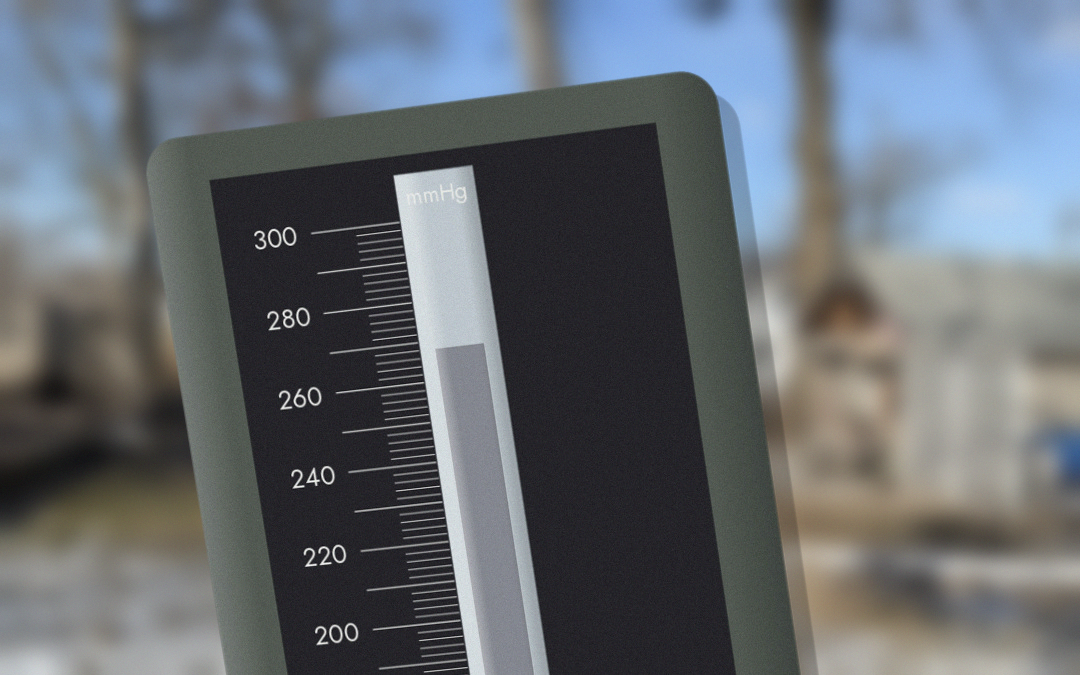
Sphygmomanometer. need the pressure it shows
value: 268 mmHg
